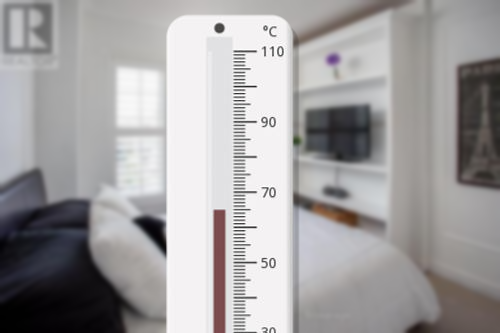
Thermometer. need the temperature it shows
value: 65 °C
